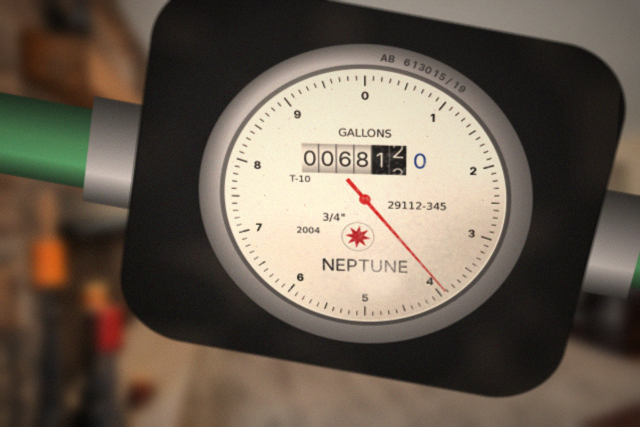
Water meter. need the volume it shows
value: 68123.9 gal
